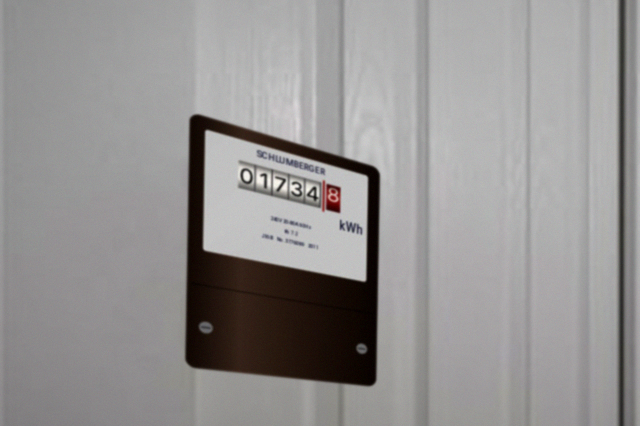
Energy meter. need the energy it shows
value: 1734.8 kWh
